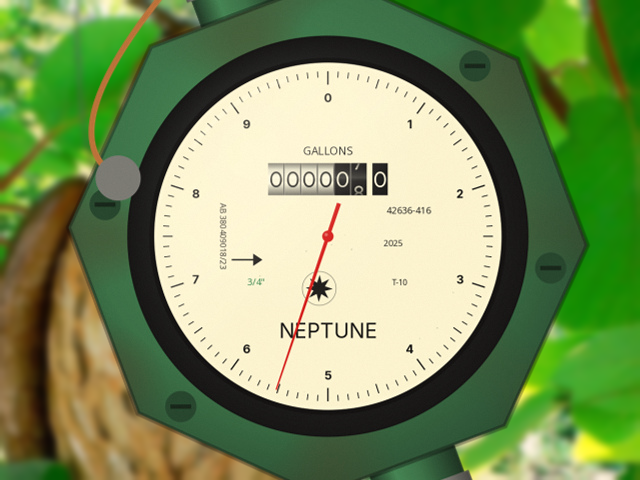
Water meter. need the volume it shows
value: 75.5 gal
